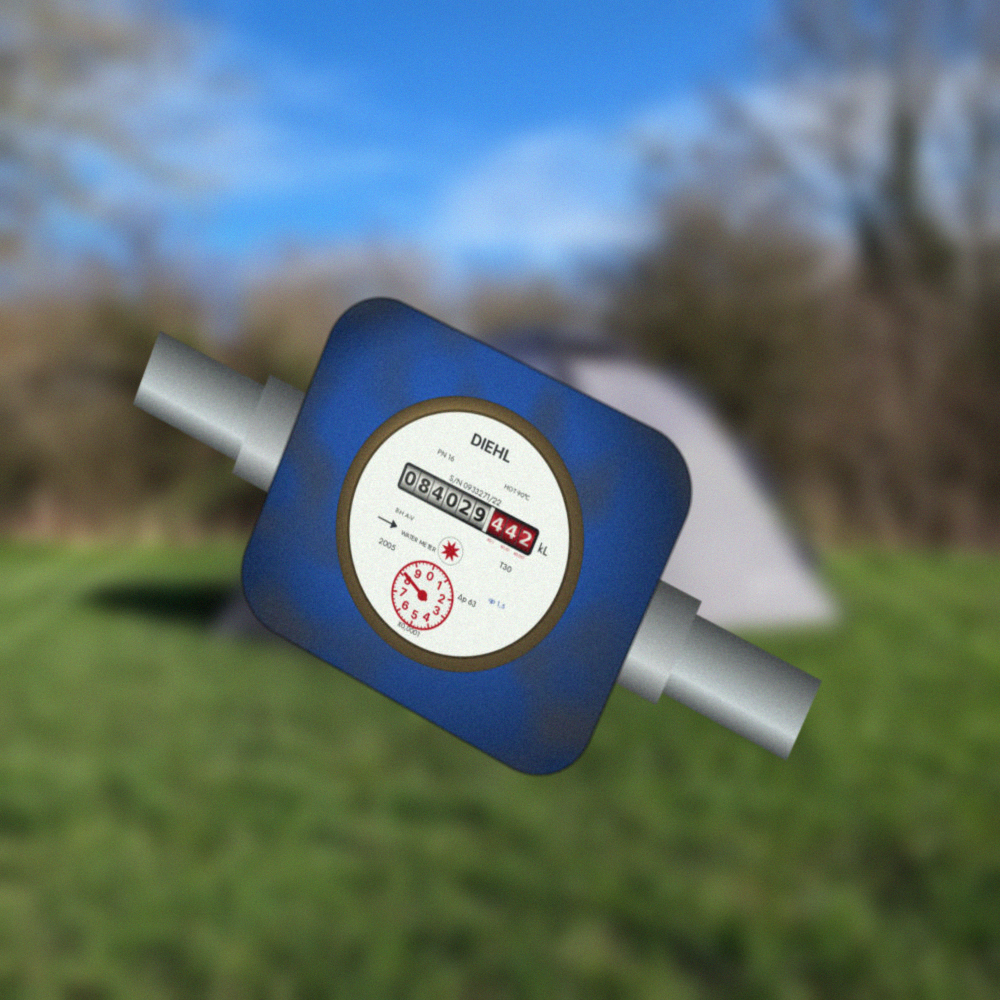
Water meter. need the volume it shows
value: 84029.4428 kL
